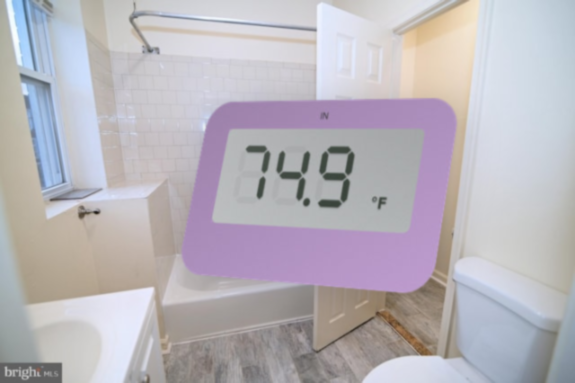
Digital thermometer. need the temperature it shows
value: 74.9 °F
